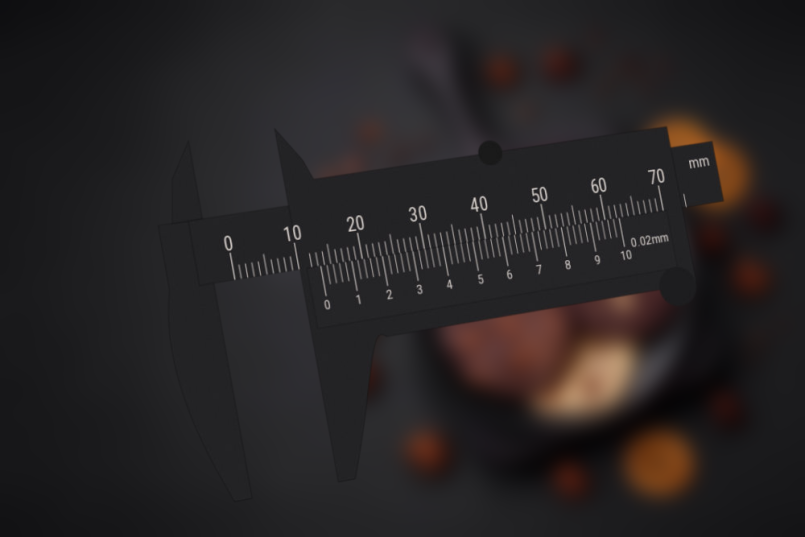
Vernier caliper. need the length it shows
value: 13.4 mm
